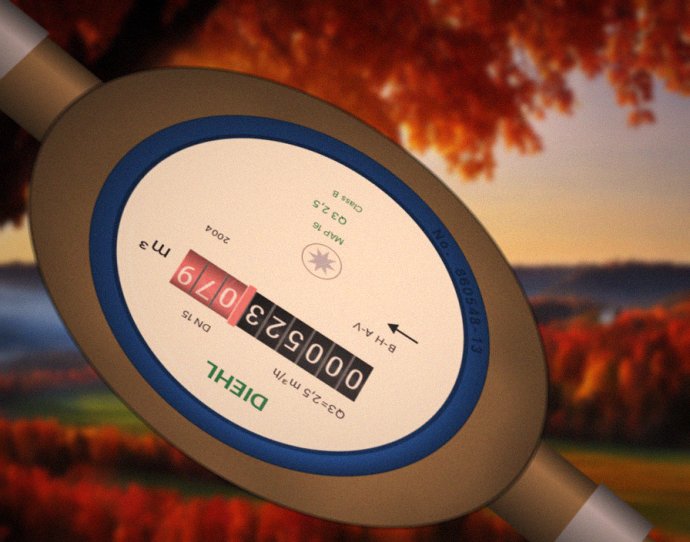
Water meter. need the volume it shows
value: 523.079 m³
